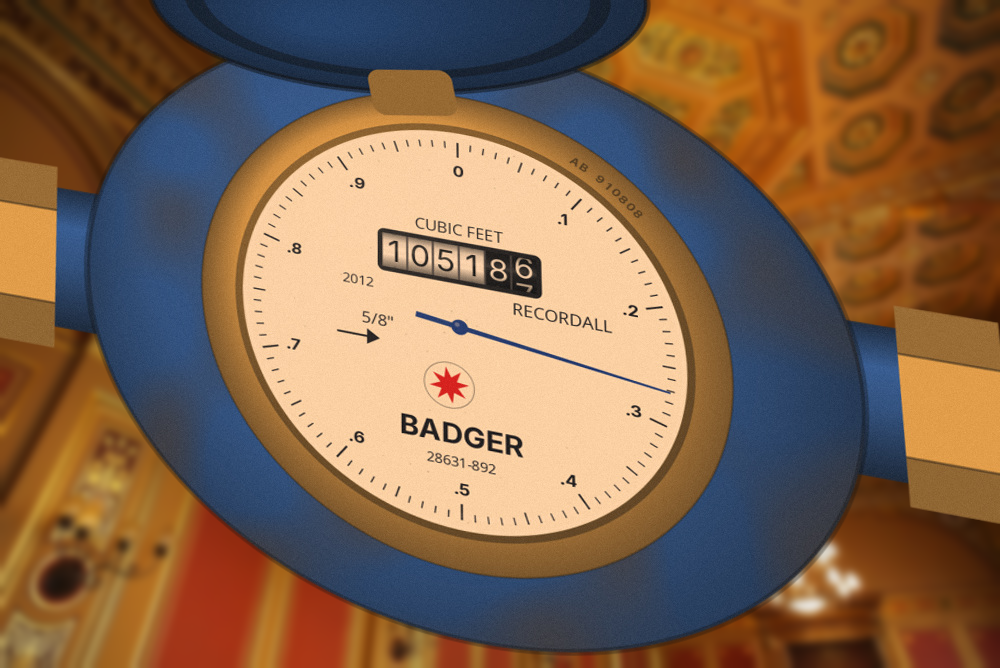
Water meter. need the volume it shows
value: 105186.27 ft³
